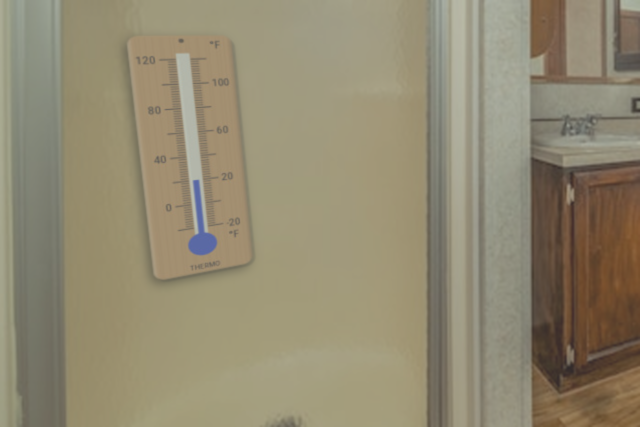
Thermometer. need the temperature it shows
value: 20 °F
